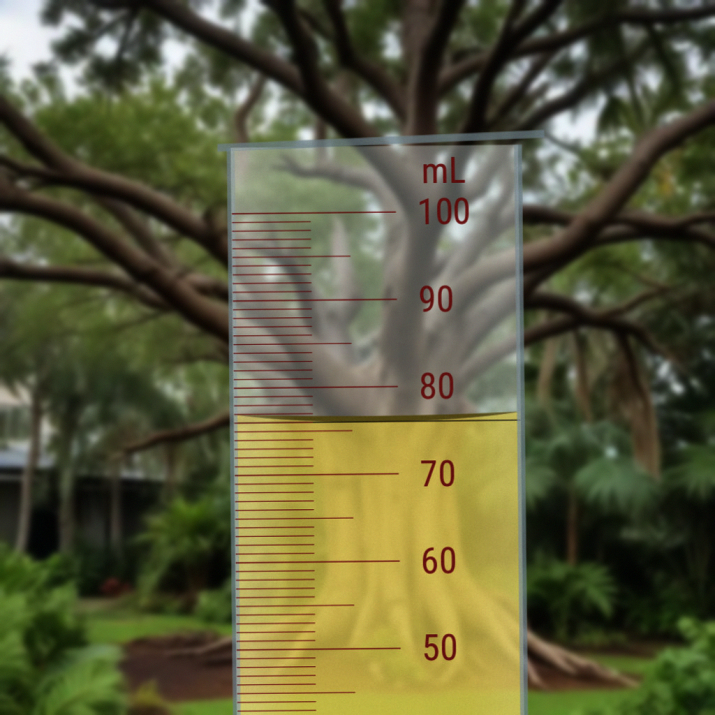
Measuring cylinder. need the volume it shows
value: 76 mL
